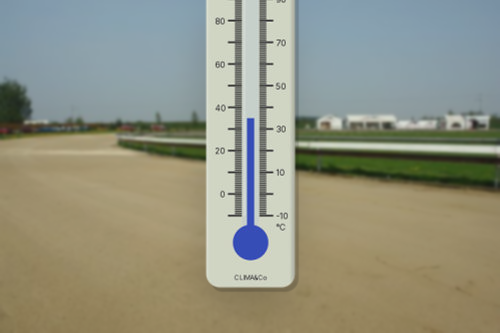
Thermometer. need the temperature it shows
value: 35 °C
